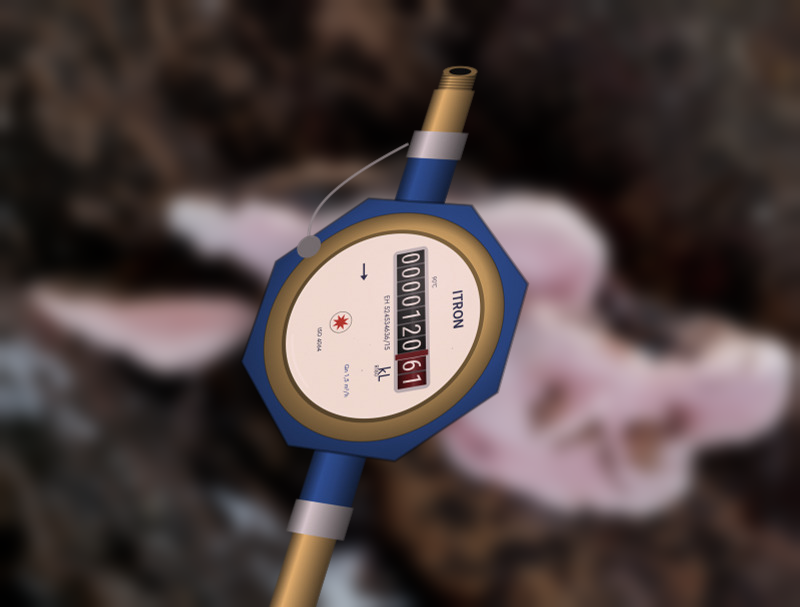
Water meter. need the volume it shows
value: 120.61 kL
